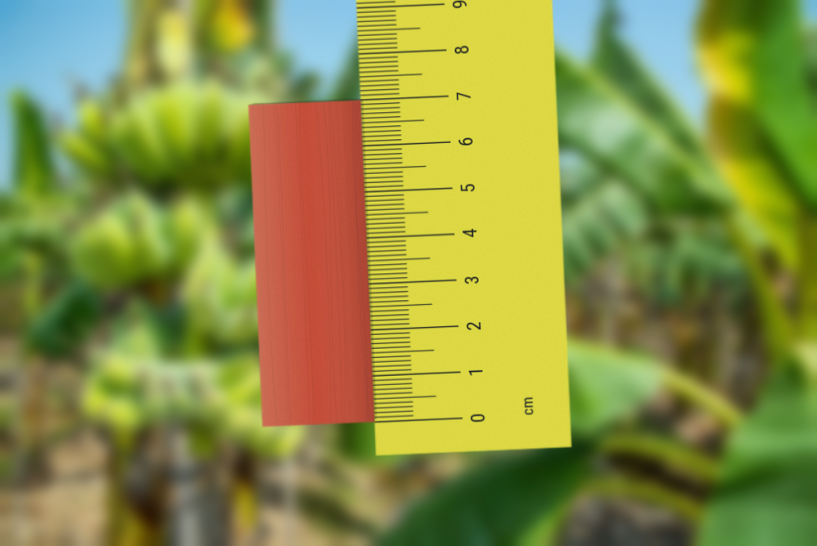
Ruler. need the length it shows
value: 7 cm
